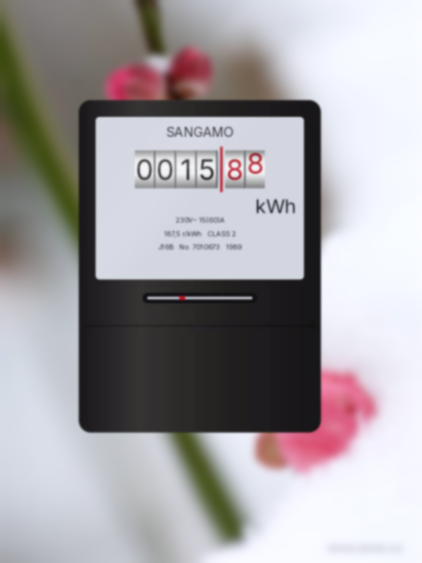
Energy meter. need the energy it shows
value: 15.88 kWh
